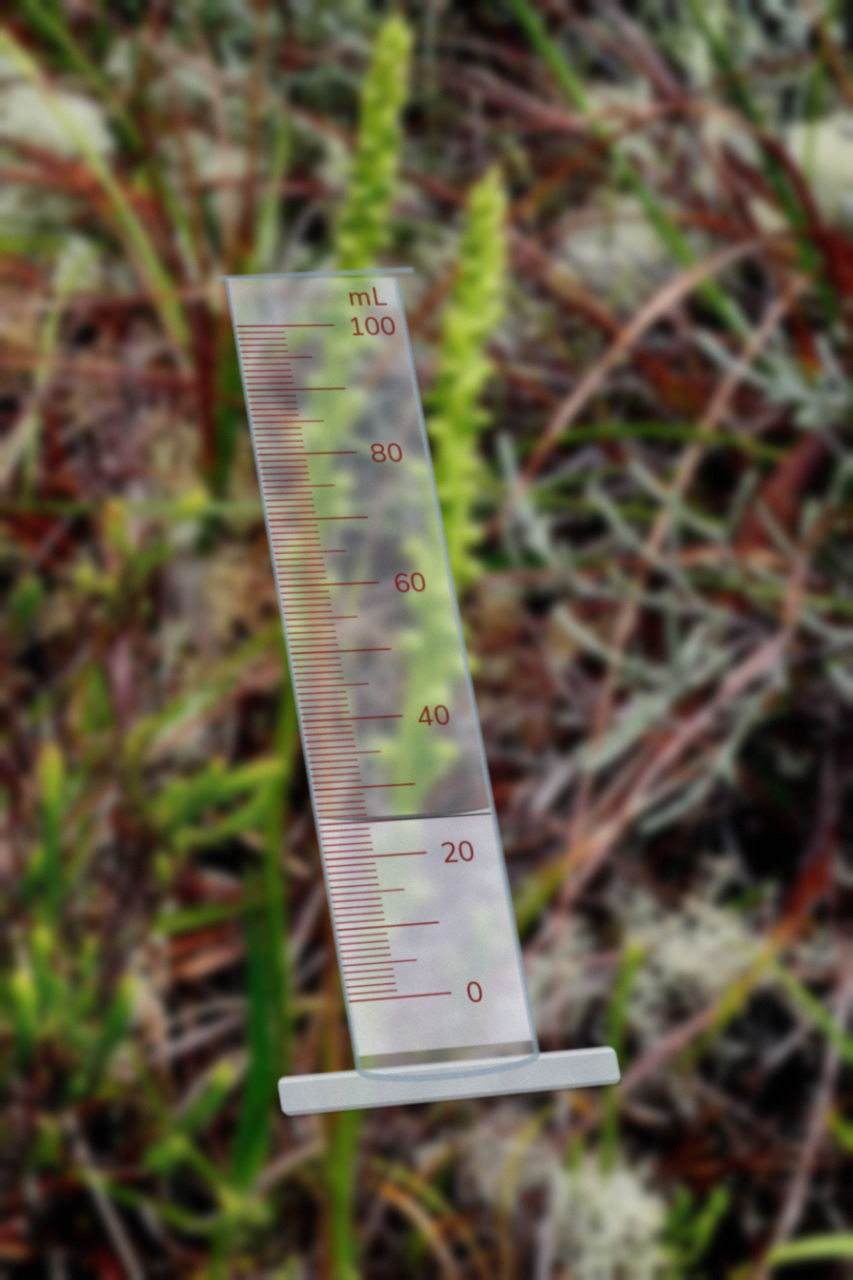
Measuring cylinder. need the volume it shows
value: 25 mL
